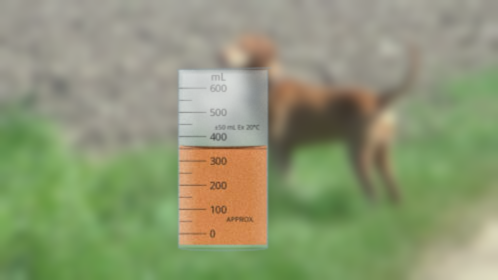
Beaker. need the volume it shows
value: 350 mL
